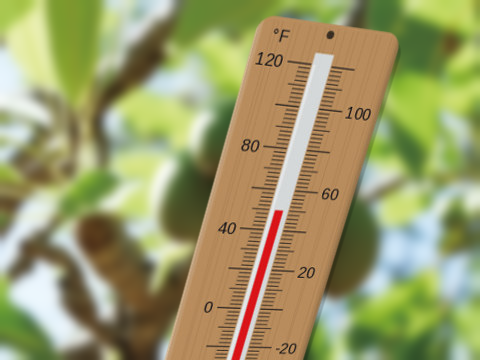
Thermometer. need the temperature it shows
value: 50 °F
